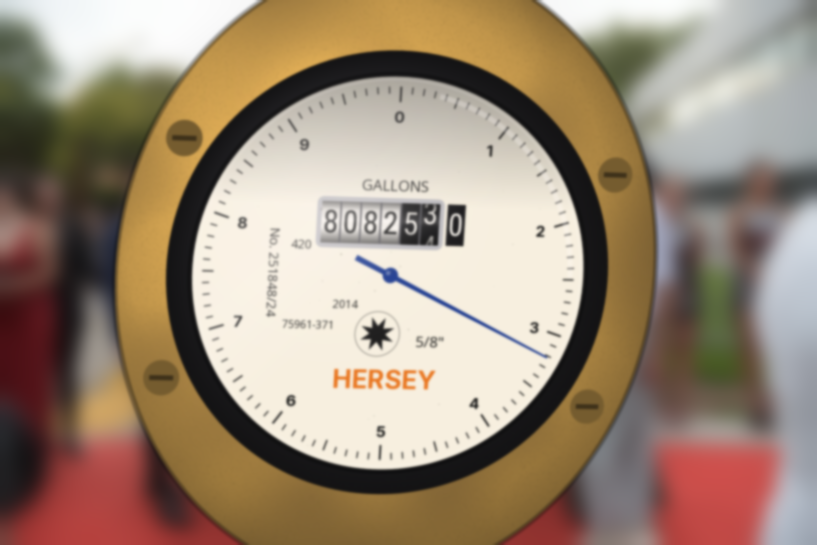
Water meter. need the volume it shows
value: 8082533.2 gal
